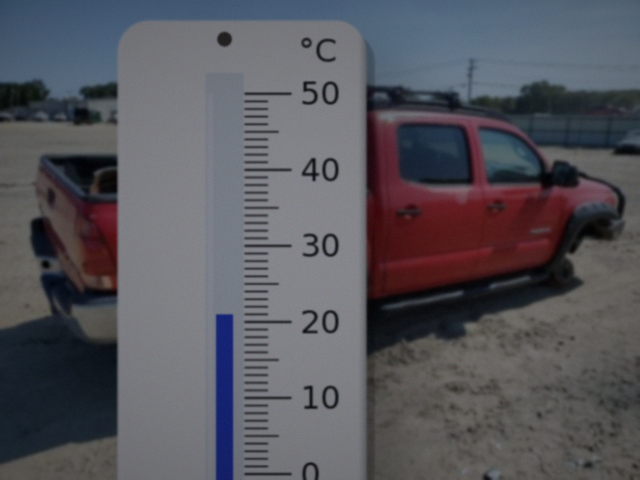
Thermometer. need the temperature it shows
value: 21 °C
